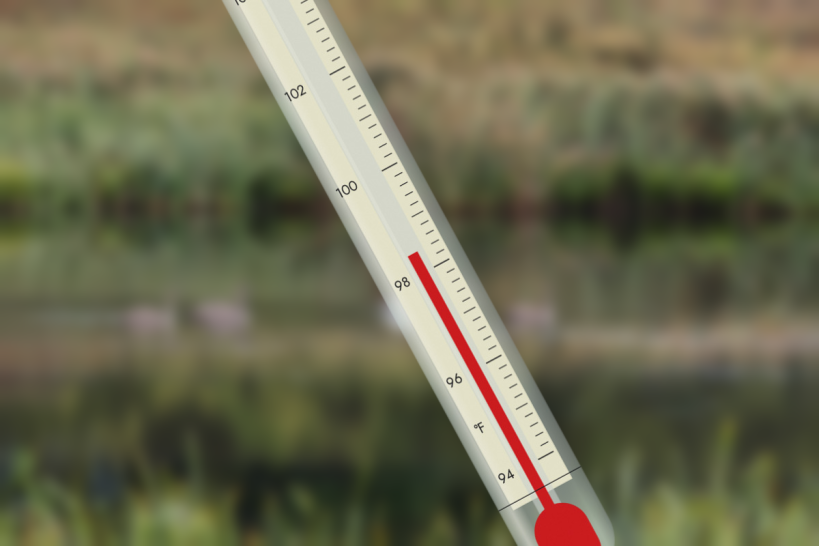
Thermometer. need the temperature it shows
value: 98.4 °F
